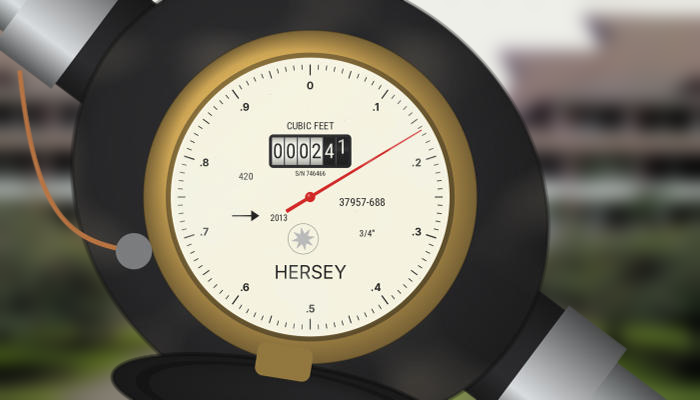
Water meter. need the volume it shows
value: 241.16 ft³
